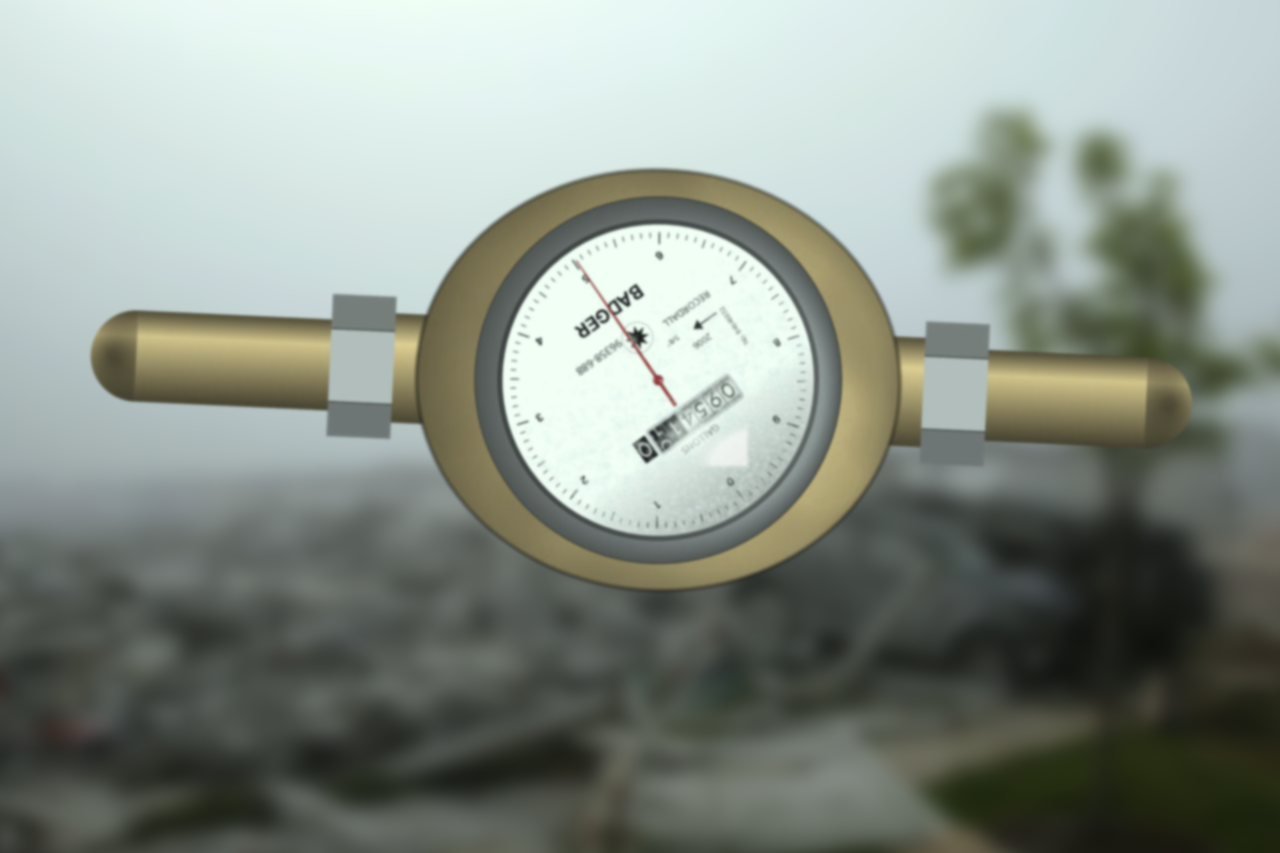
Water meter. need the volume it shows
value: 954105.0 gal
